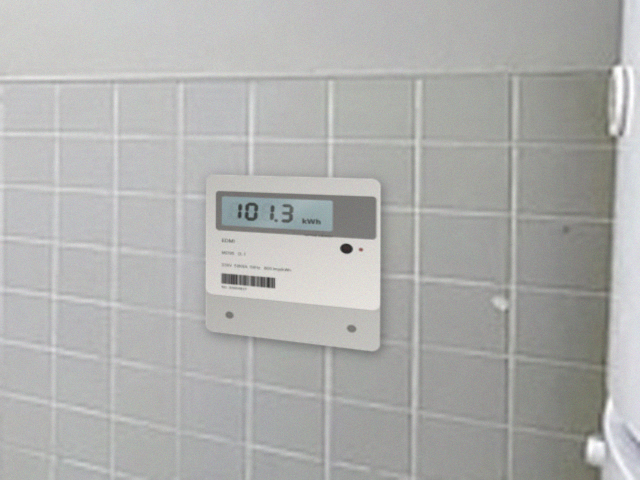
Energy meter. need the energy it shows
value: 101.3 kWh
